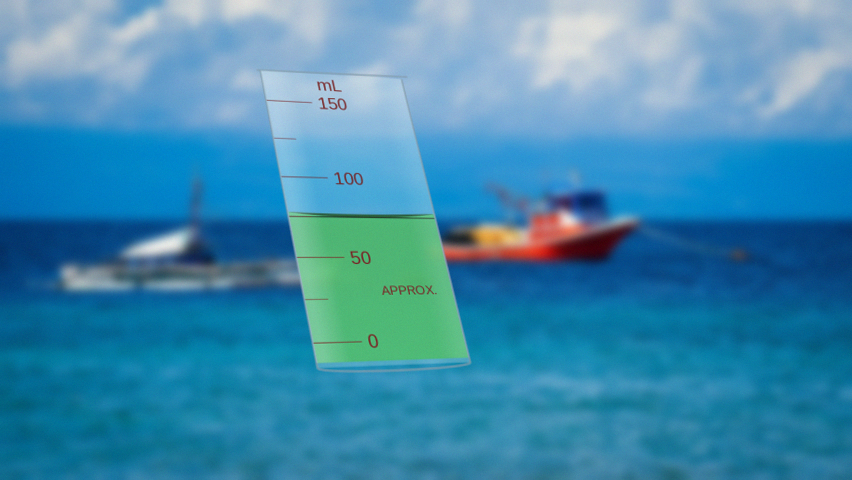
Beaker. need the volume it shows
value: 75 mL
